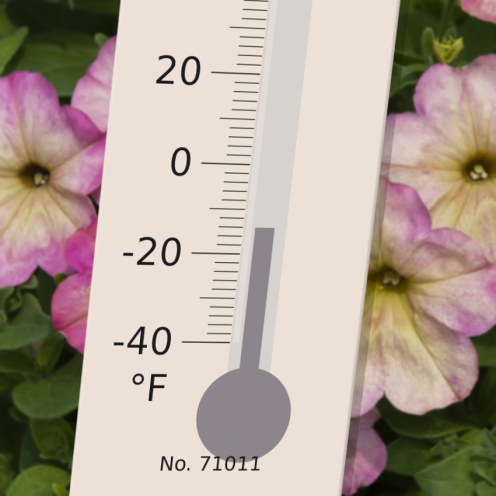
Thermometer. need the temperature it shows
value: -14 °F
